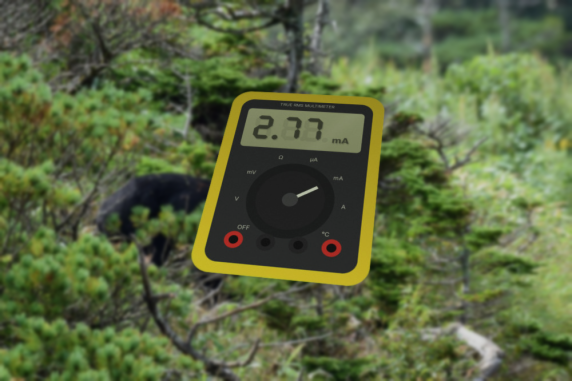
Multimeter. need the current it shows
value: 2.77 mA
